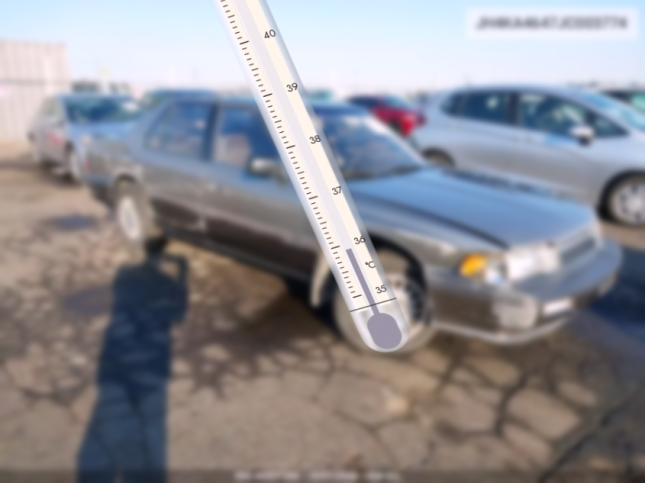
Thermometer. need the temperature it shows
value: 35.9 °C
